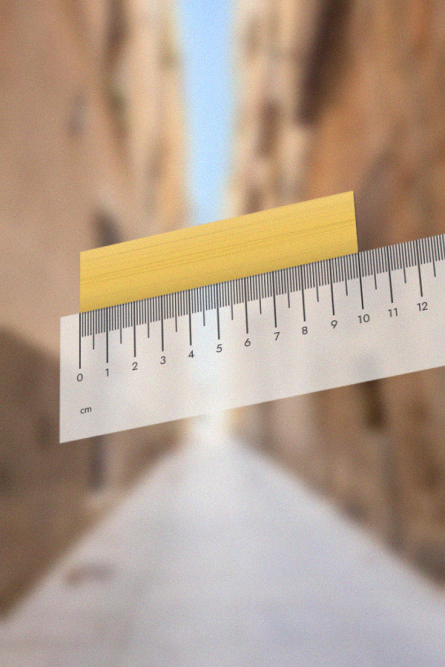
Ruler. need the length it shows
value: 10 cm
